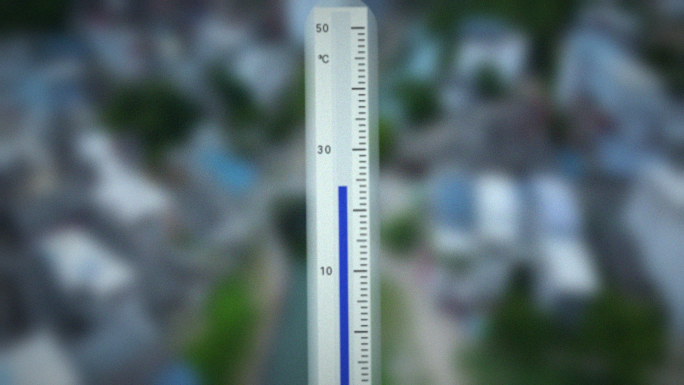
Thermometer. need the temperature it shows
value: 24 °C
